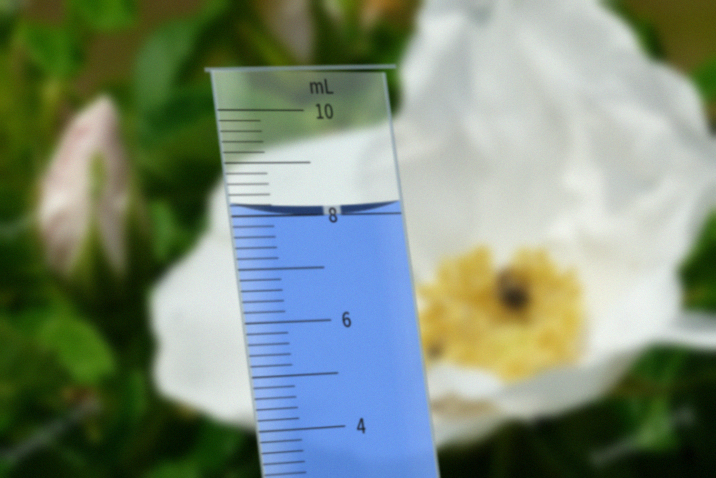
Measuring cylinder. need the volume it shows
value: 8 mL
